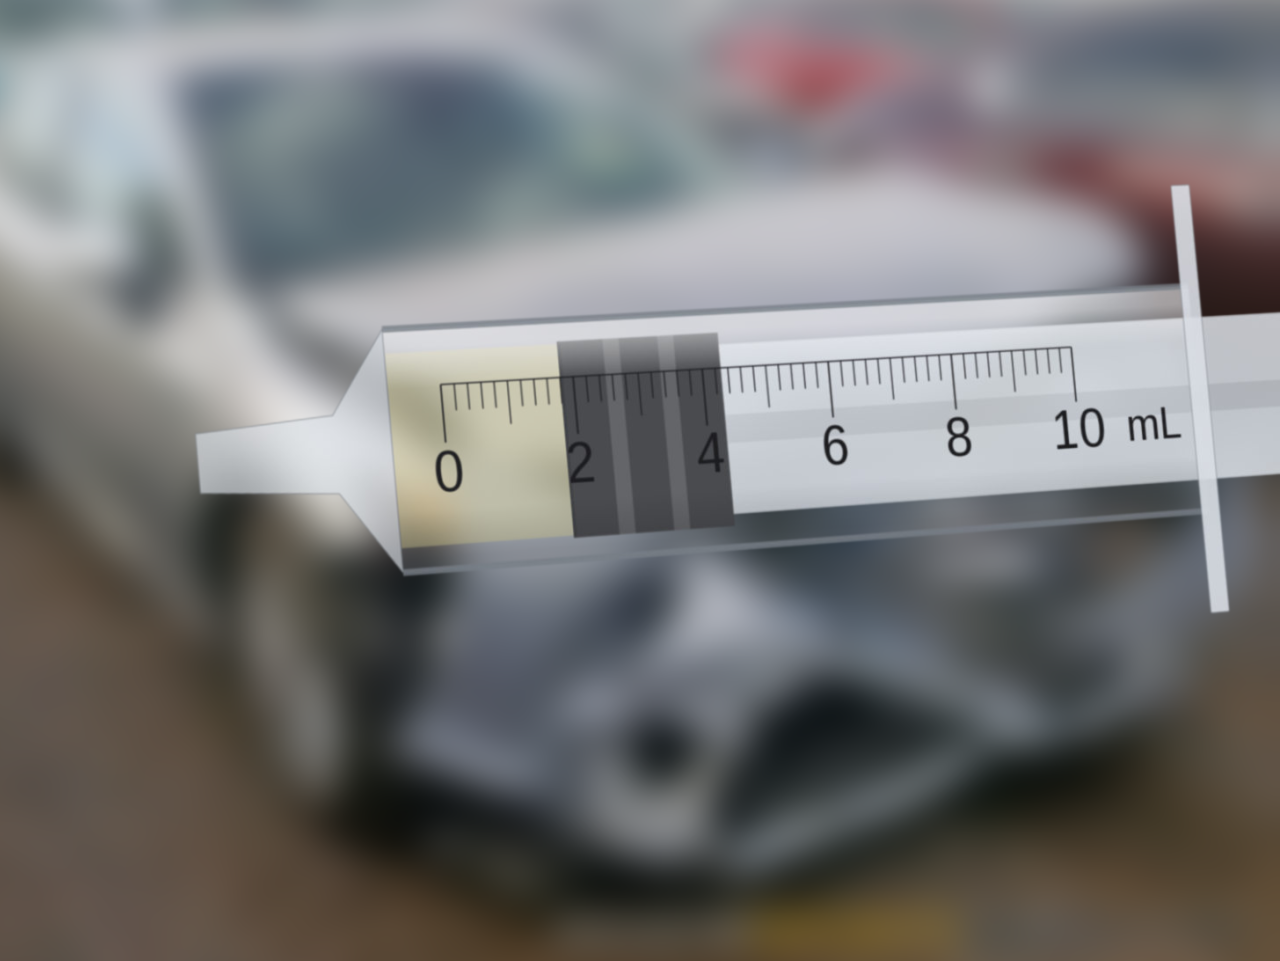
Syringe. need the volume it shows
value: 1.8 mL
